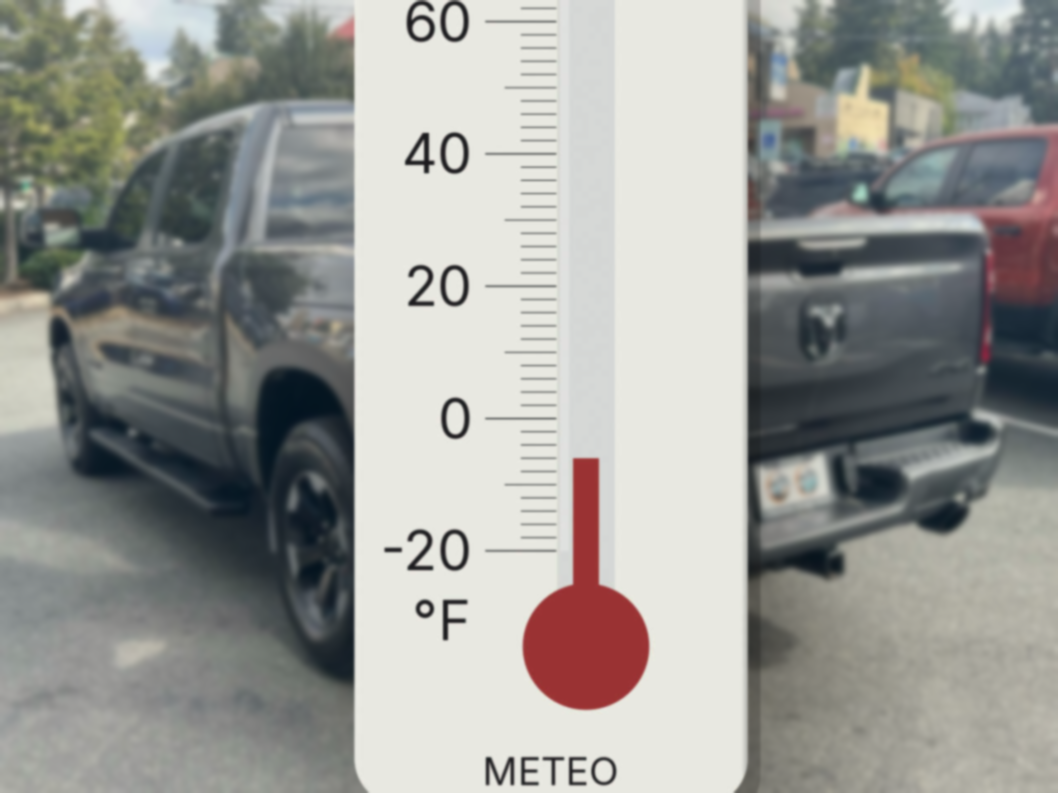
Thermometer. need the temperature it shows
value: -6 °F
